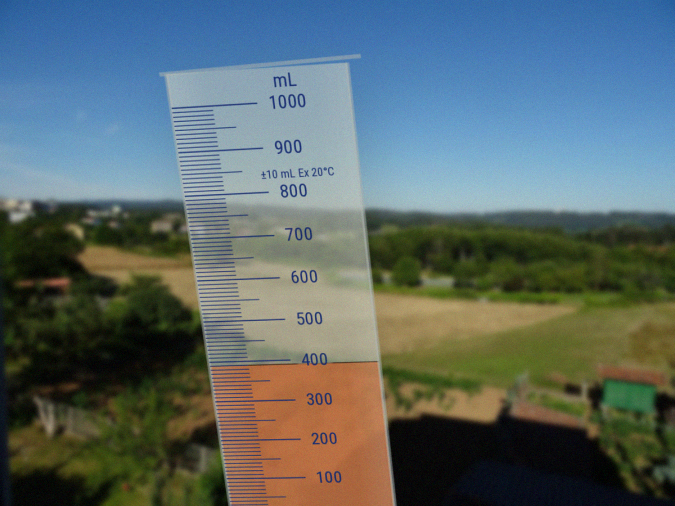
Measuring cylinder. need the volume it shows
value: 390 mL
